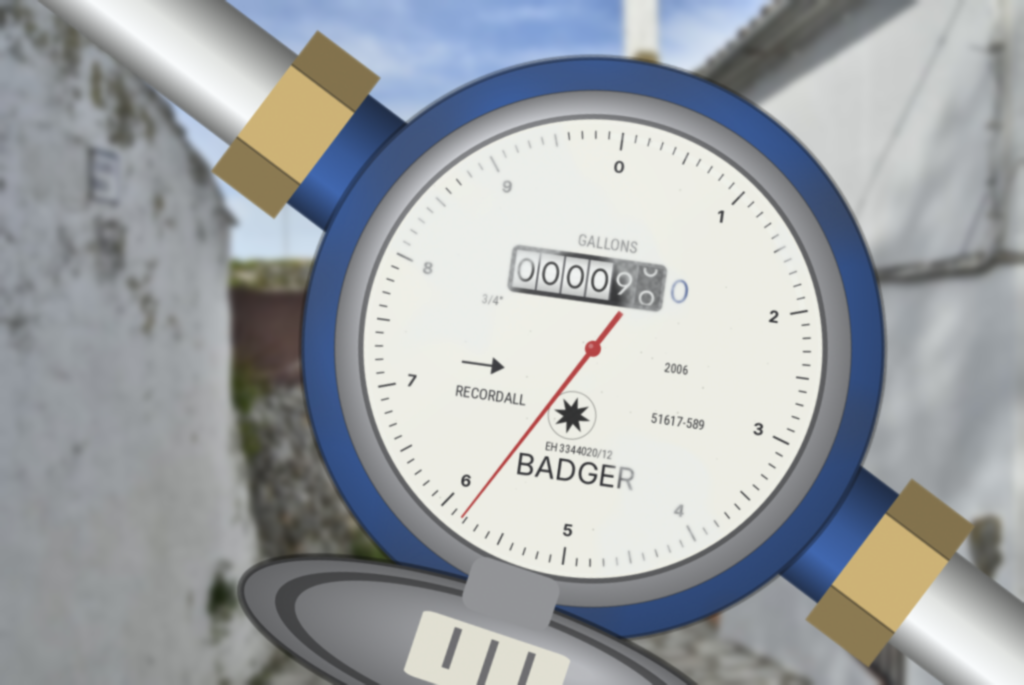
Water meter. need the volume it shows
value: 985.8 gal
